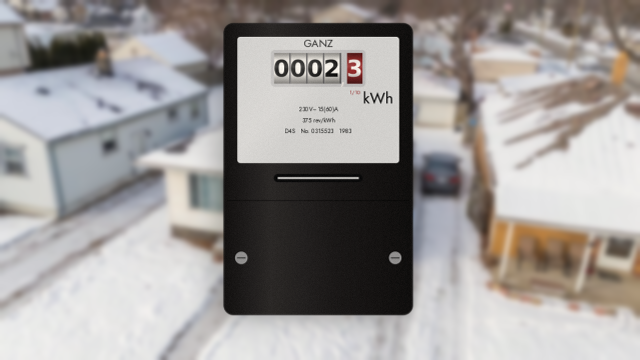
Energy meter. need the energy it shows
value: 2.3 kWh
